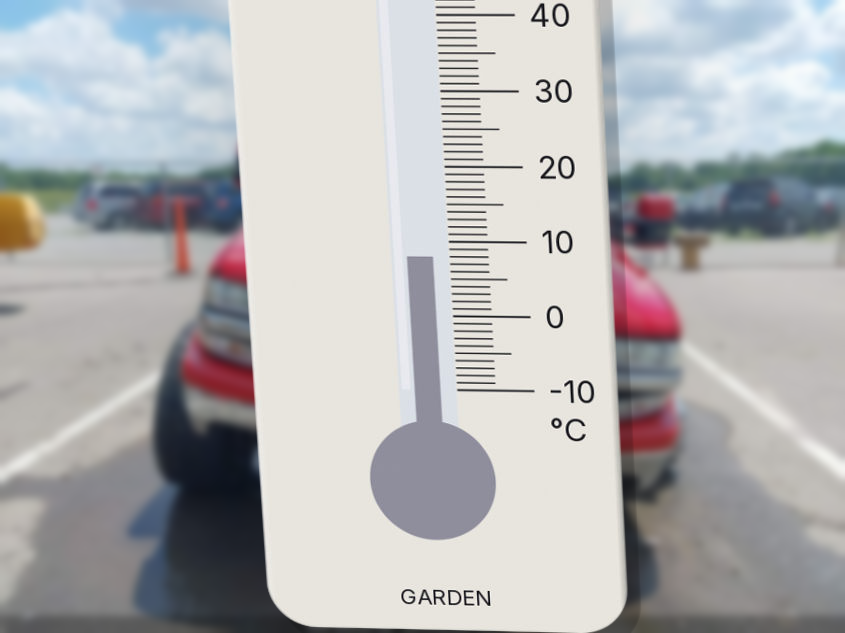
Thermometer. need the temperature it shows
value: 8 °C
